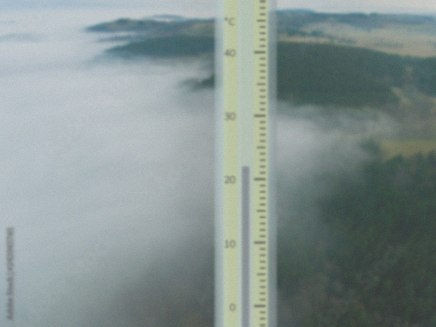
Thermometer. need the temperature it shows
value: 22 °C
